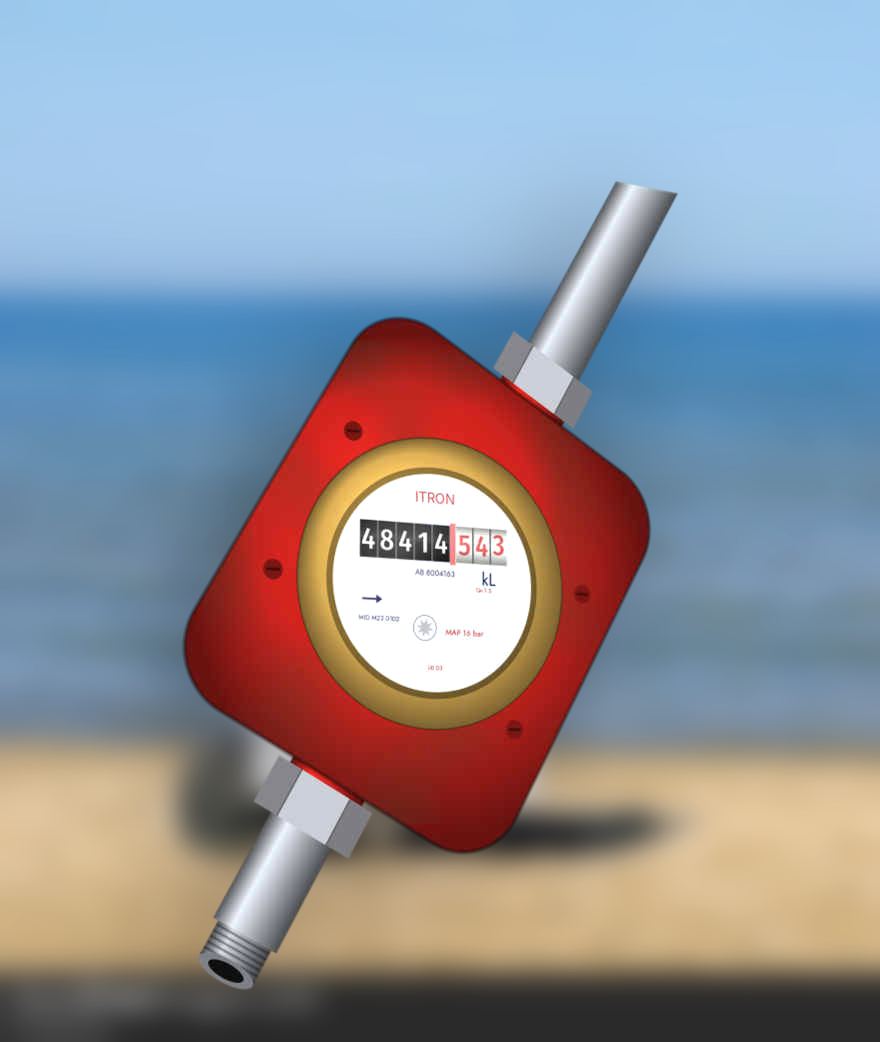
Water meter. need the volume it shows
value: 48414.543 kL
